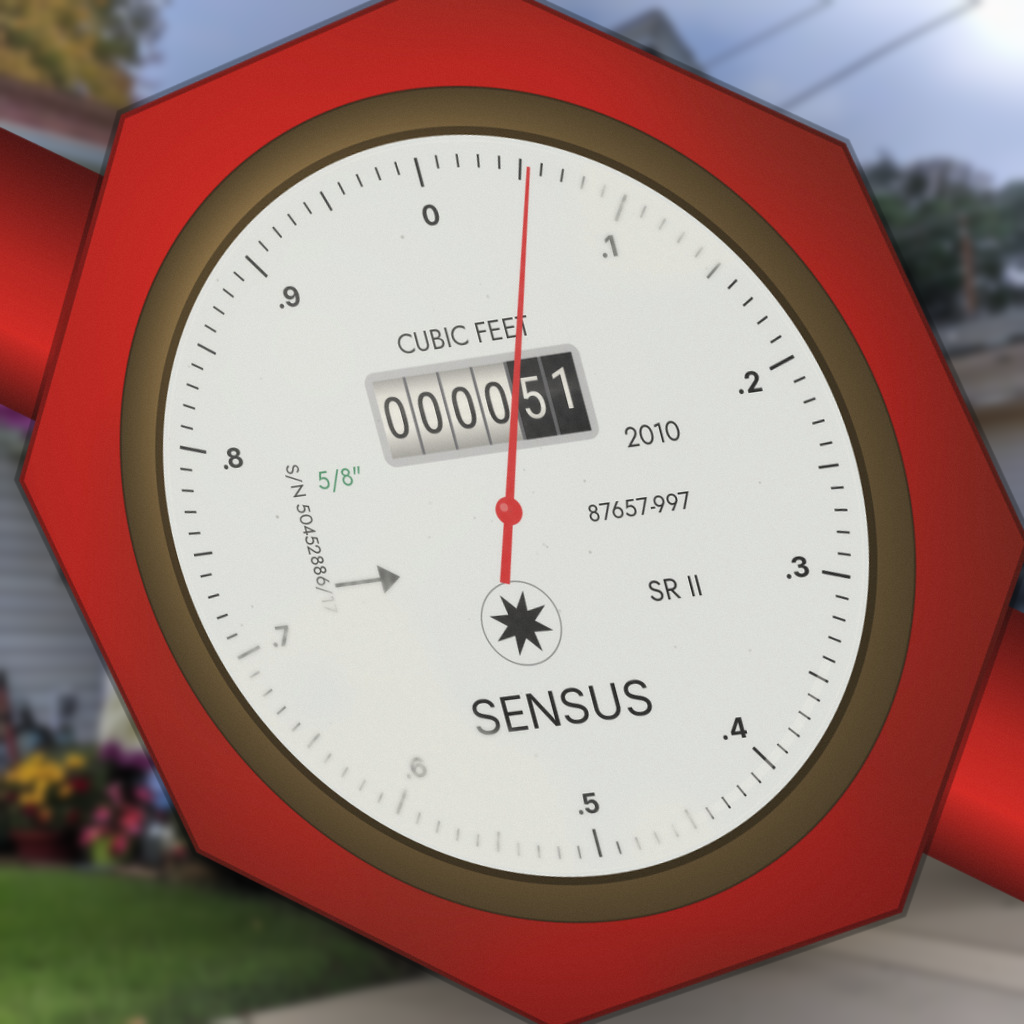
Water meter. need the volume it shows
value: 51.05 ft³
